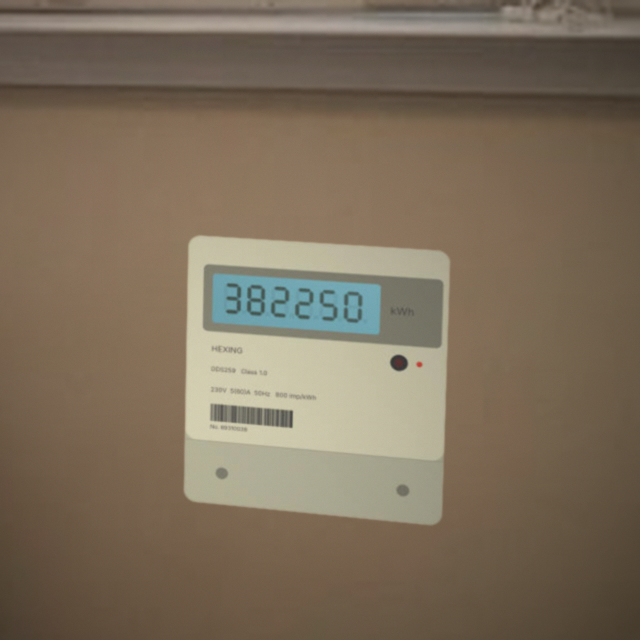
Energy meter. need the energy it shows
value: 382250 kWh
